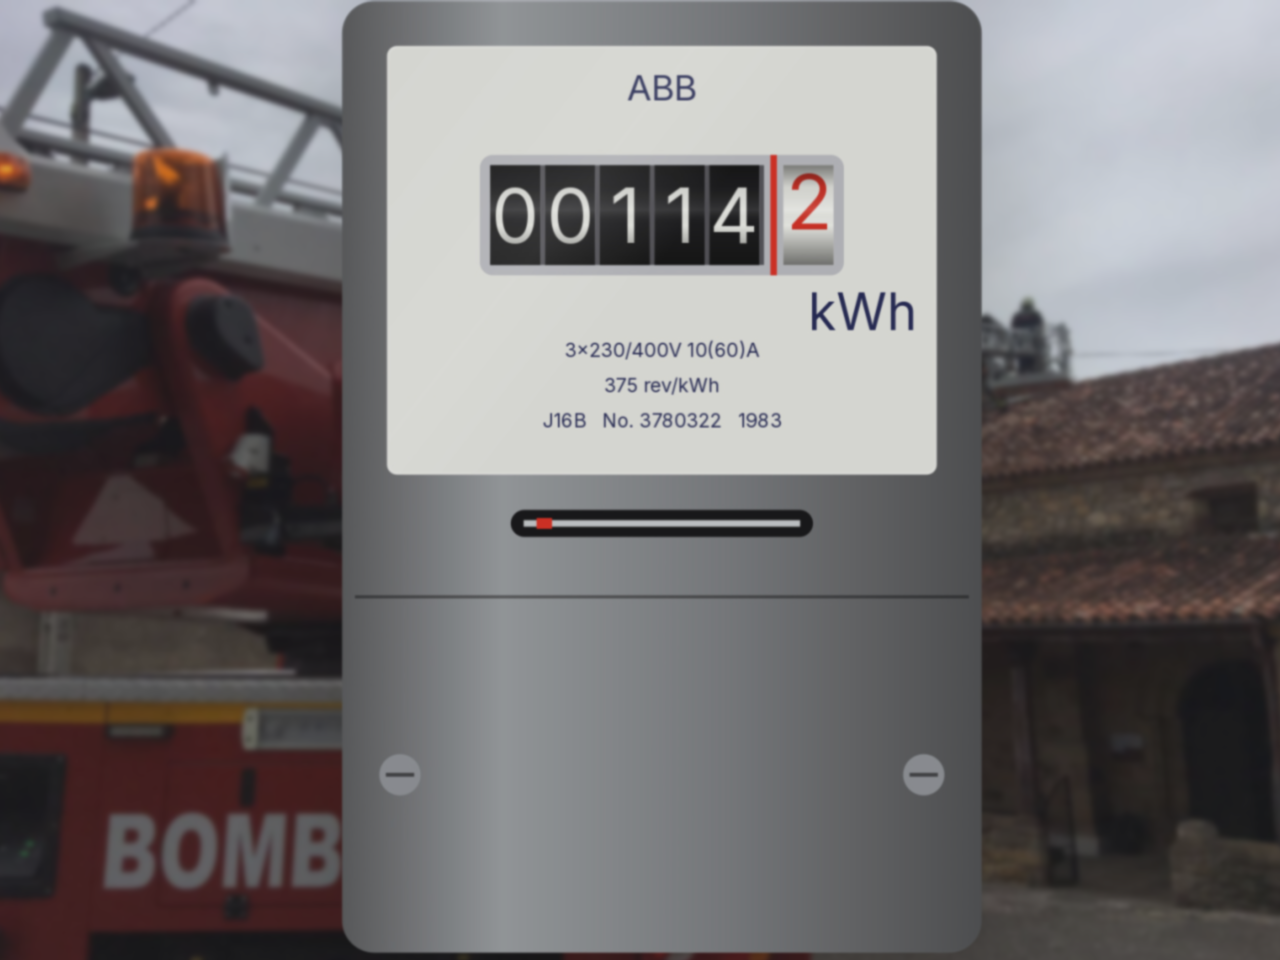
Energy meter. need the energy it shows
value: 114.2 kWh
